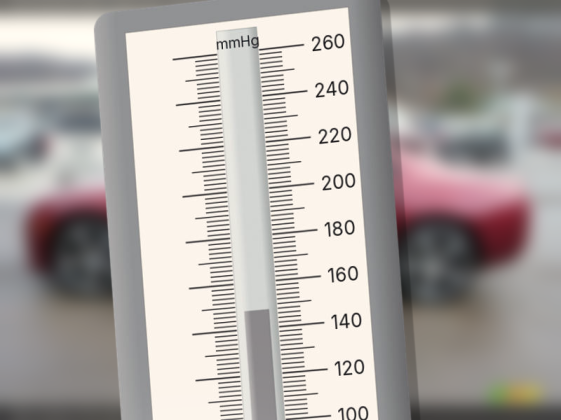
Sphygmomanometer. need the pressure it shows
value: 148 mmHg
